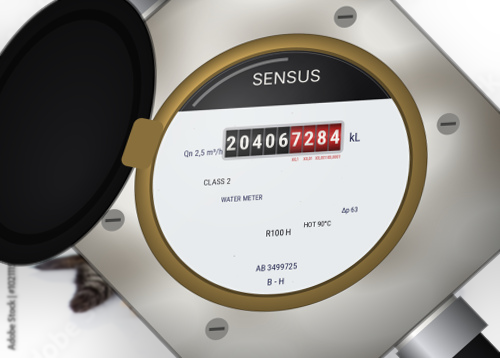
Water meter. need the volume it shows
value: 20406.7284 kL
